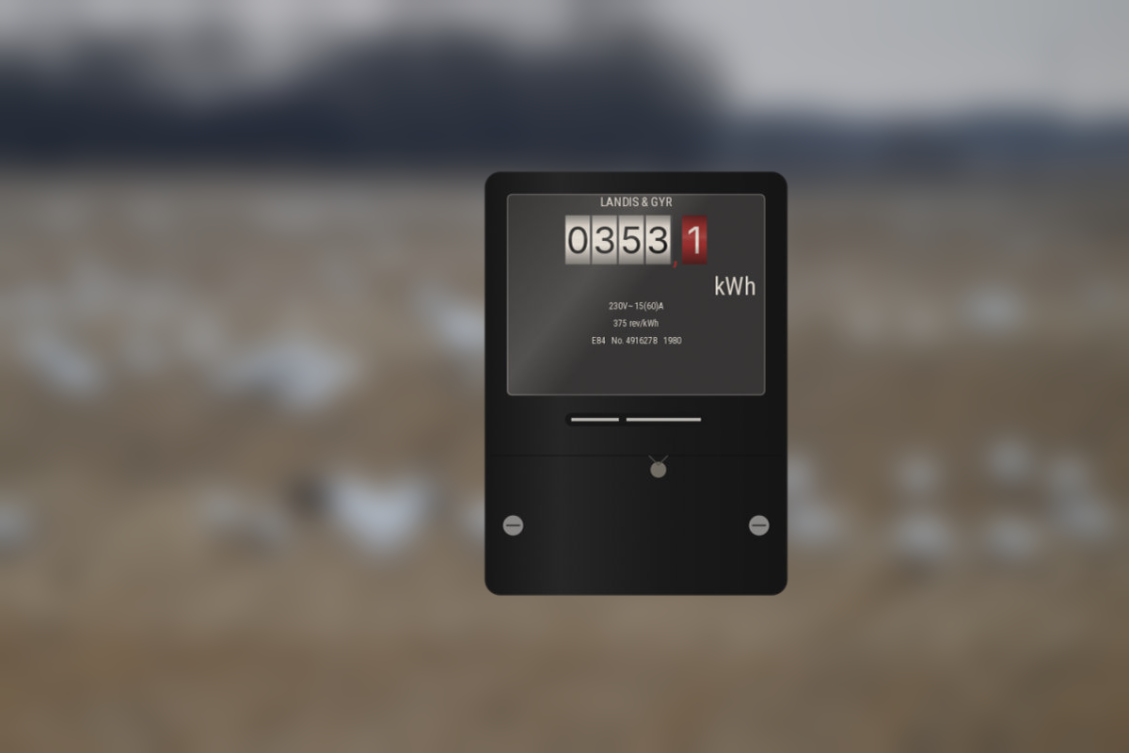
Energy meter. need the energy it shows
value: 353.1 kWh
